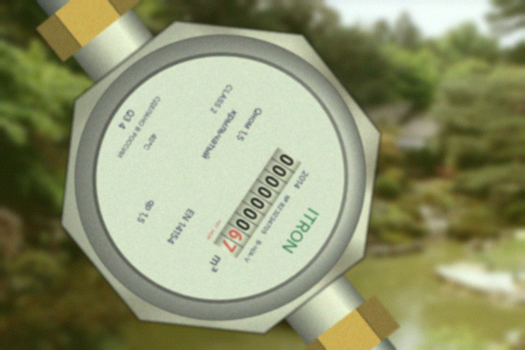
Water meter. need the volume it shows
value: 0.67 m³
